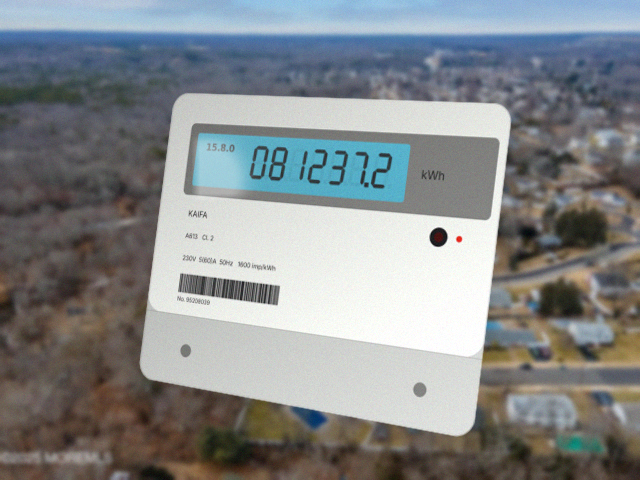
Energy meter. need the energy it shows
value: 81237.2 kWh
